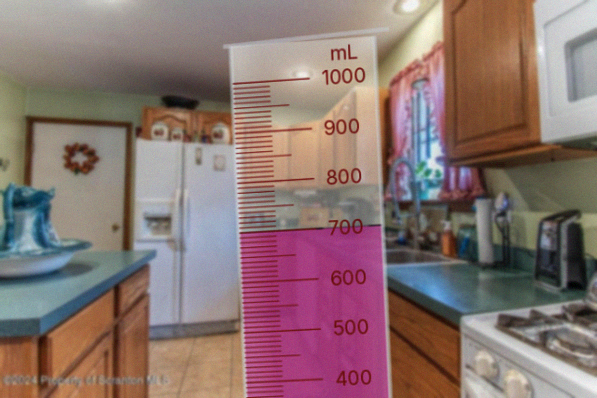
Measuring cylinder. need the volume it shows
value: 700 mL
